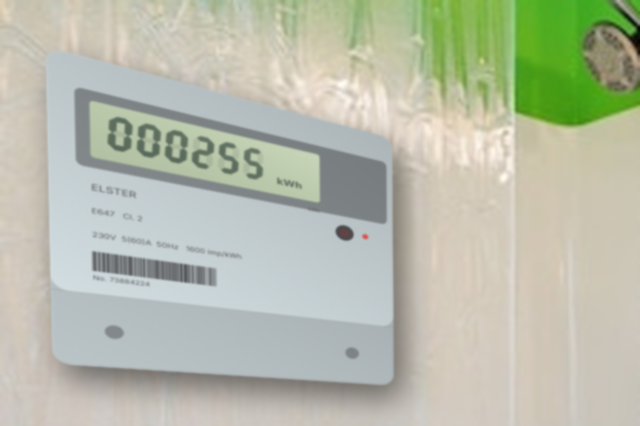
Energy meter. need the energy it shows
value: 255 kWh
